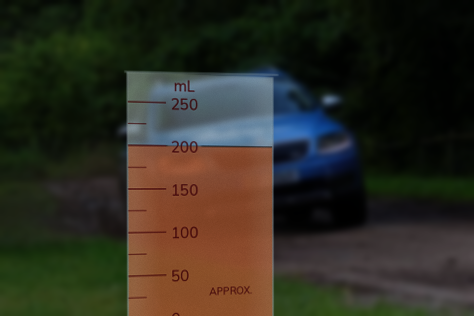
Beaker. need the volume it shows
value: 200 mL
